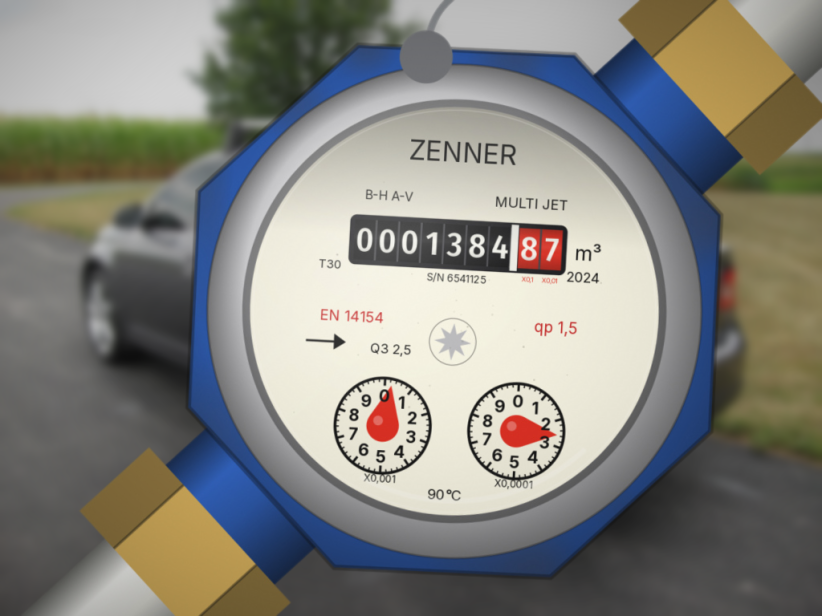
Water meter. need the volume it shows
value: 1384.8702 m³
